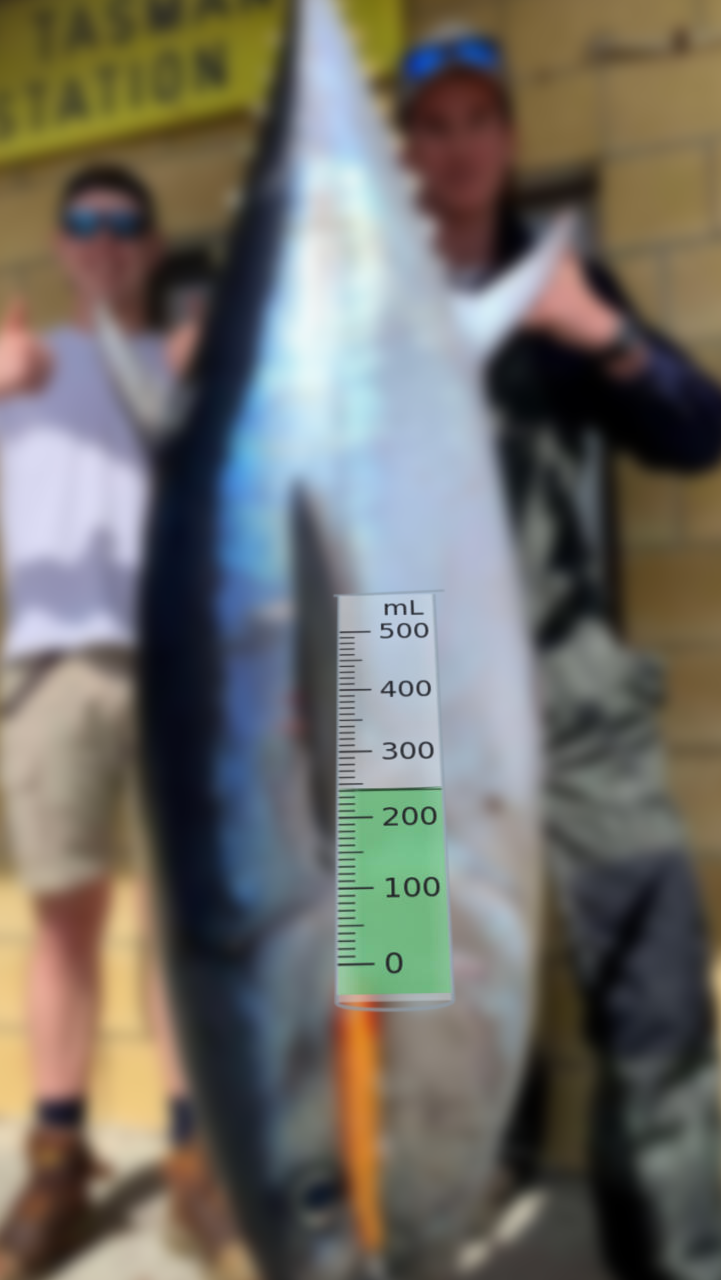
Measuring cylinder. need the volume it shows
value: 240 mL
